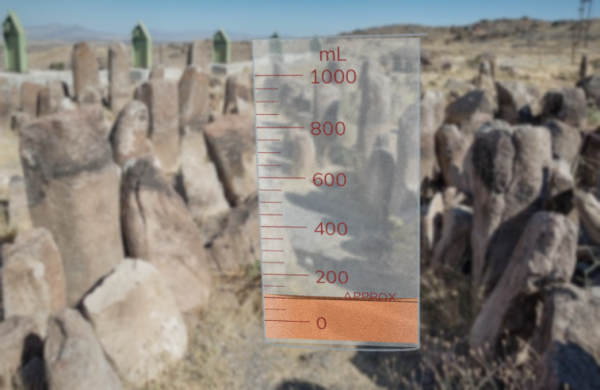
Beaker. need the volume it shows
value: 100 mL
